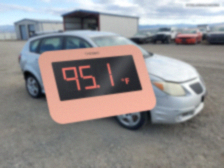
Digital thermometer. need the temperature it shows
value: 95.1 °F
